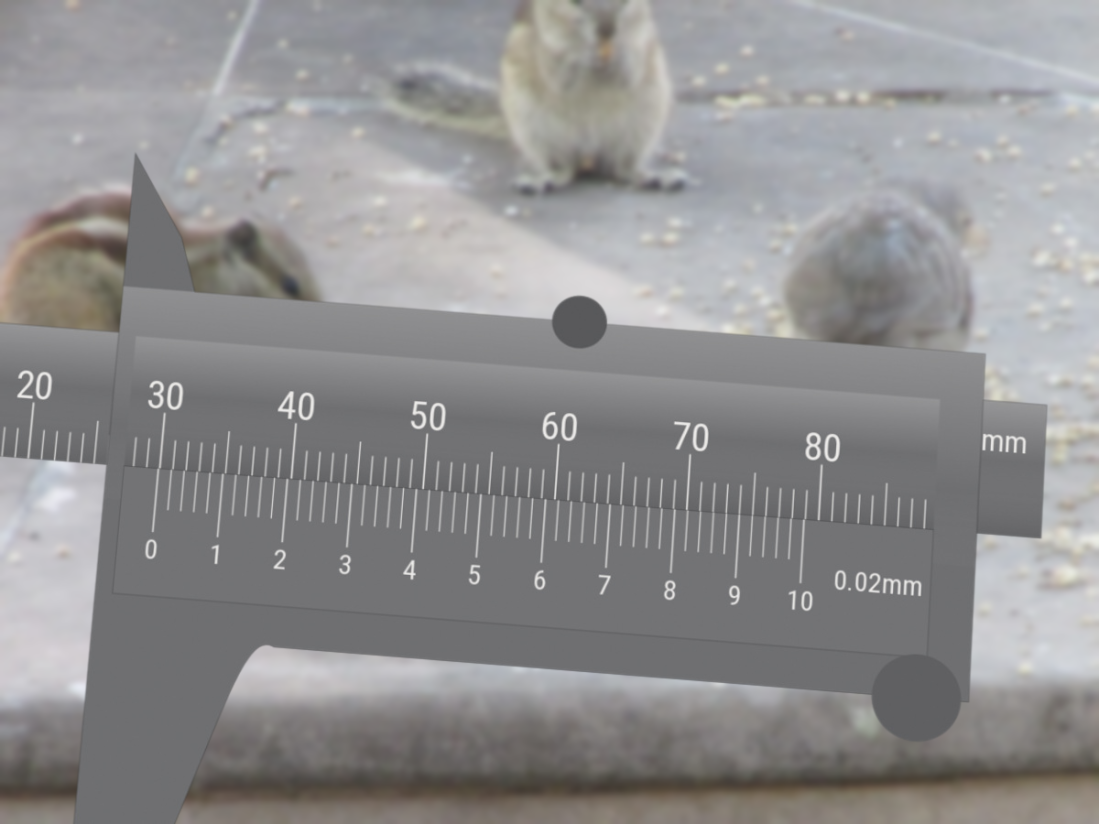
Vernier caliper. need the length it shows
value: 29.9 mm
